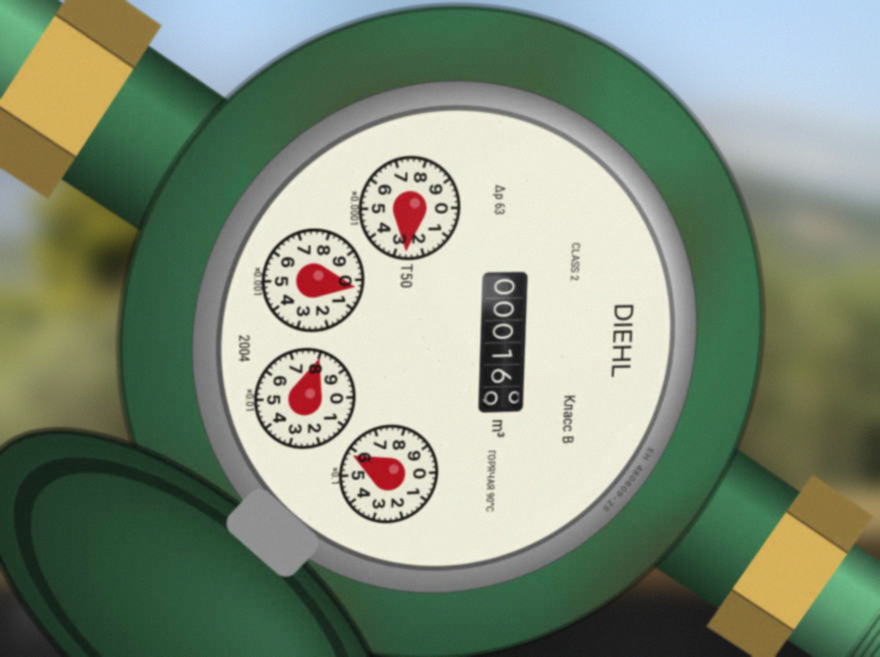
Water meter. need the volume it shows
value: 168.5802 m³
